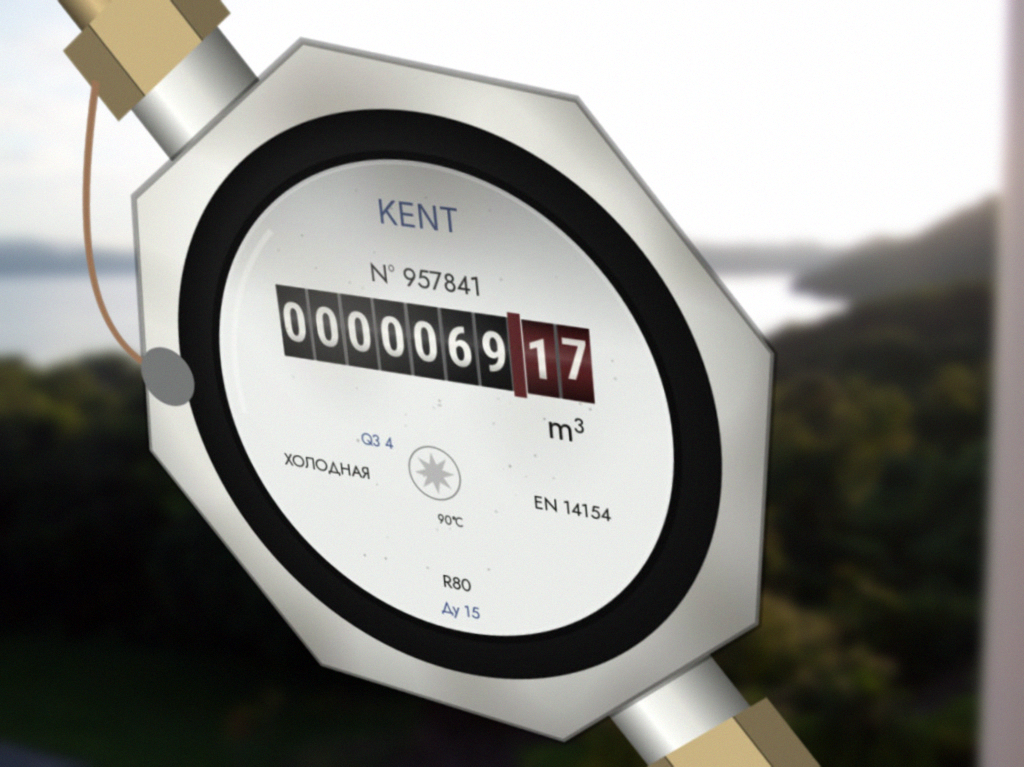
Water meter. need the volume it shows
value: 69.17 m³
